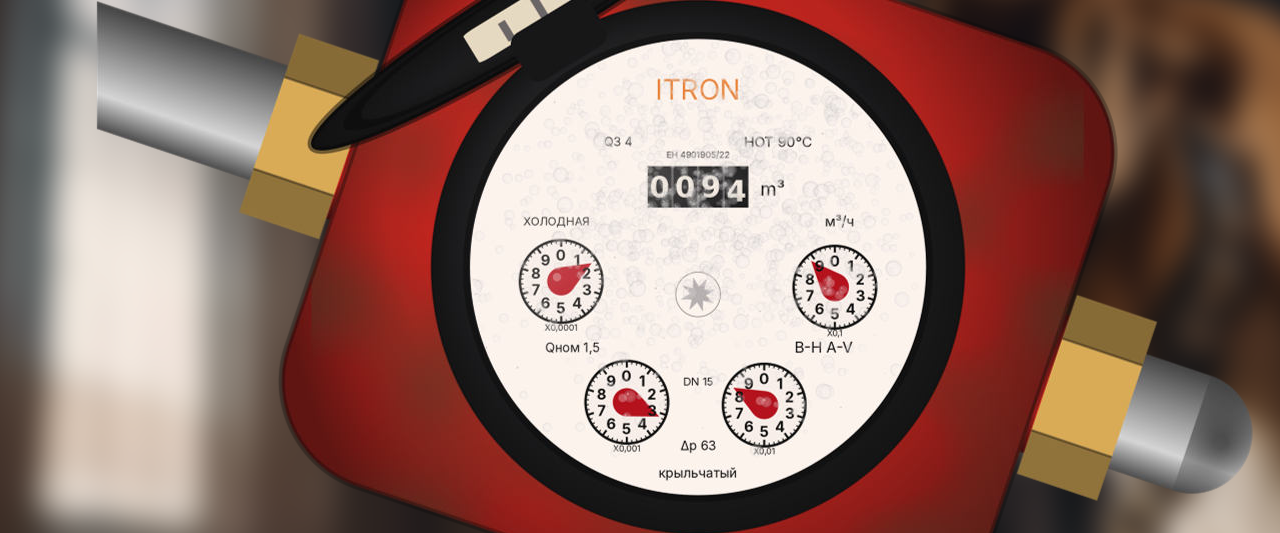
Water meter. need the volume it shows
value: 93.8831 m³
